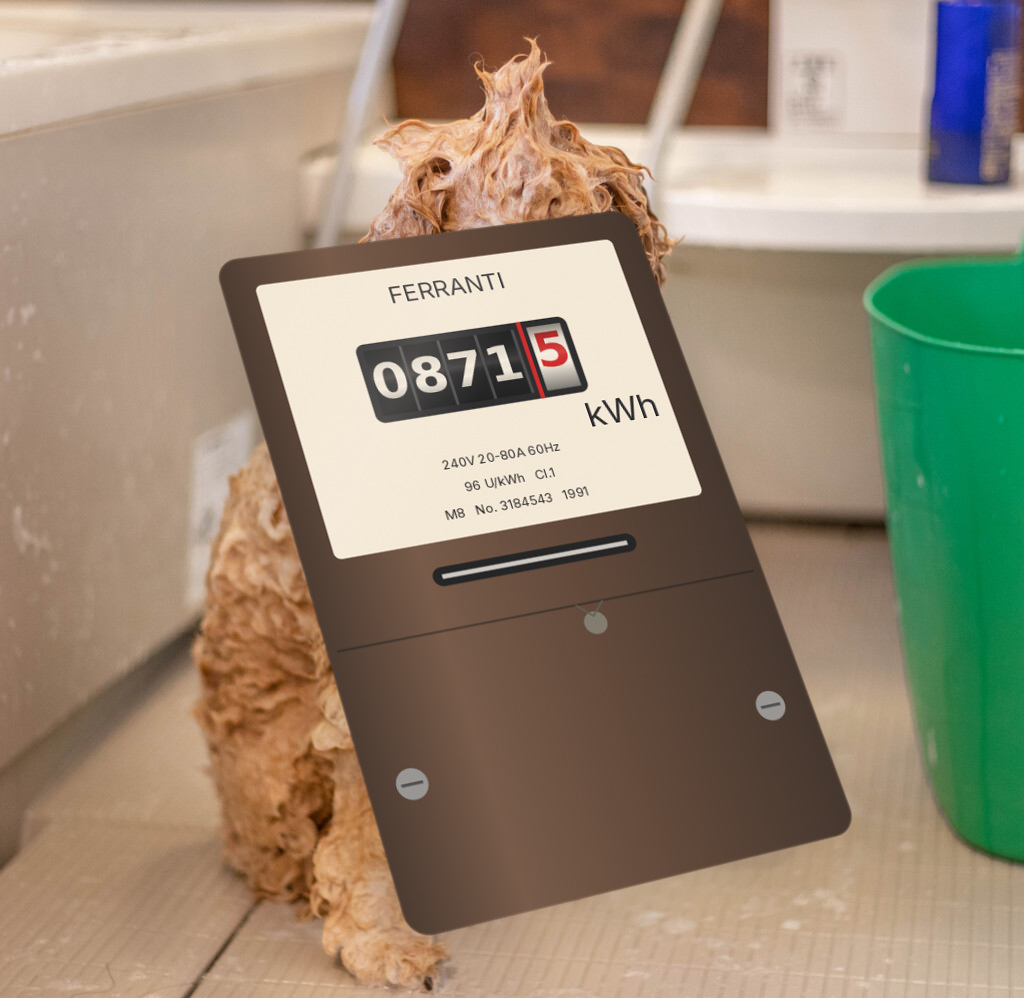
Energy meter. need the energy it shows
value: 871.5 kWh
